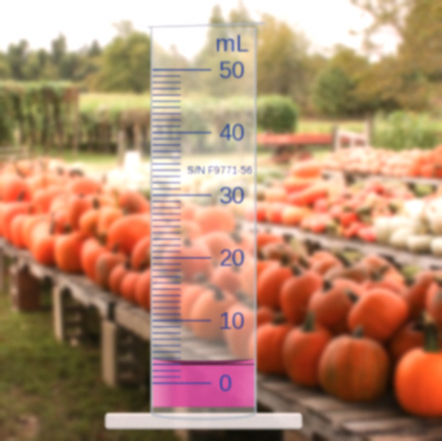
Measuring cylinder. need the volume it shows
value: 3 mL
